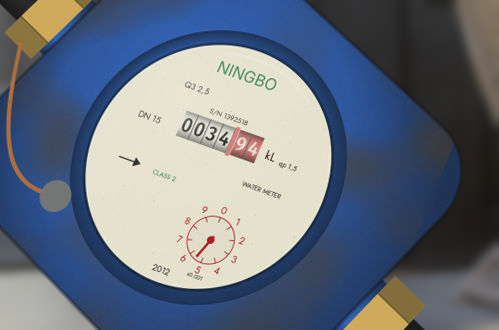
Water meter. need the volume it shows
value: 34.945 kL
